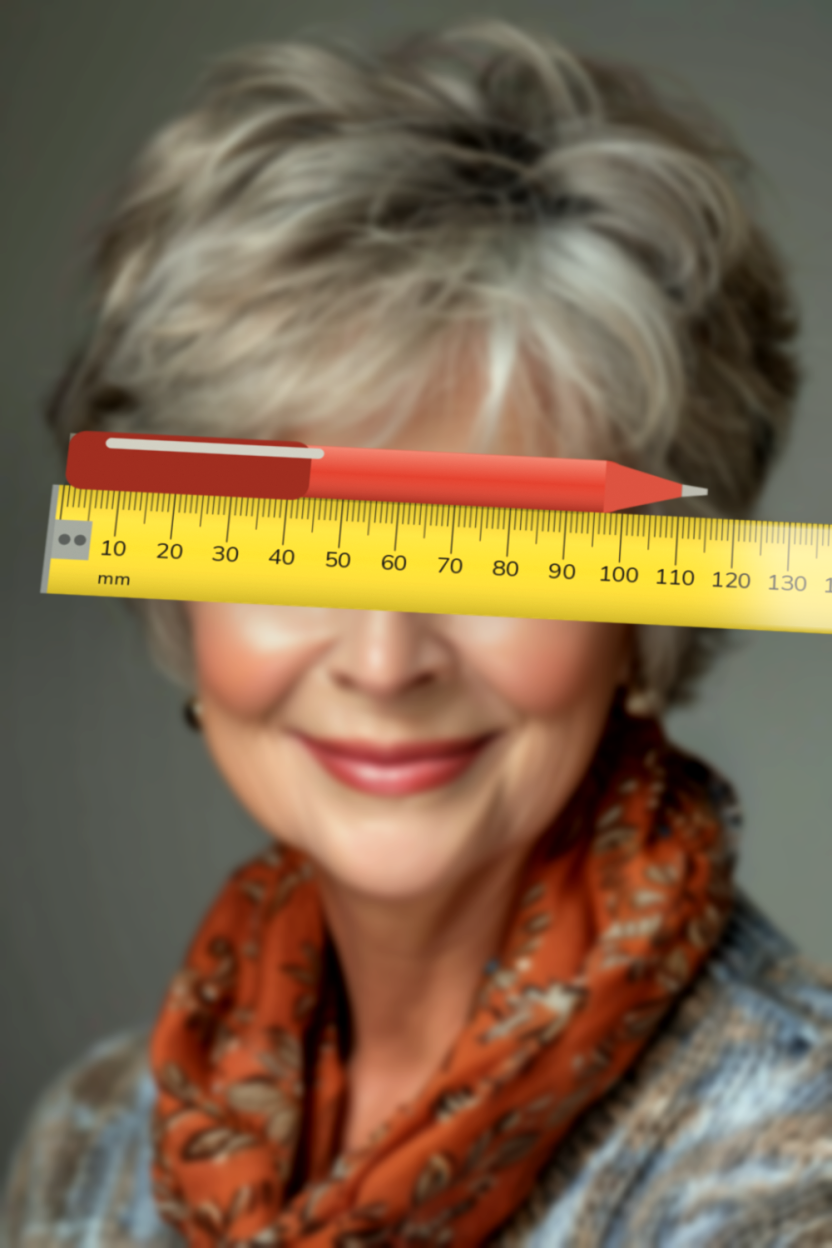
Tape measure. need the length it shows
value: 115 mm
